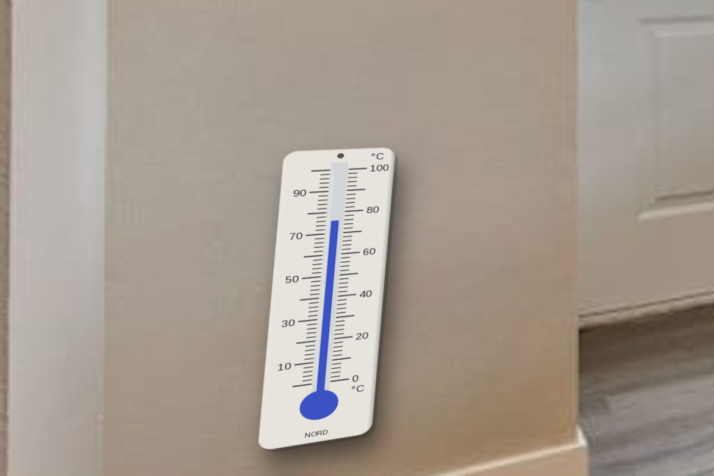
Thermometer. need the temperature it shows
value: 76 °C
